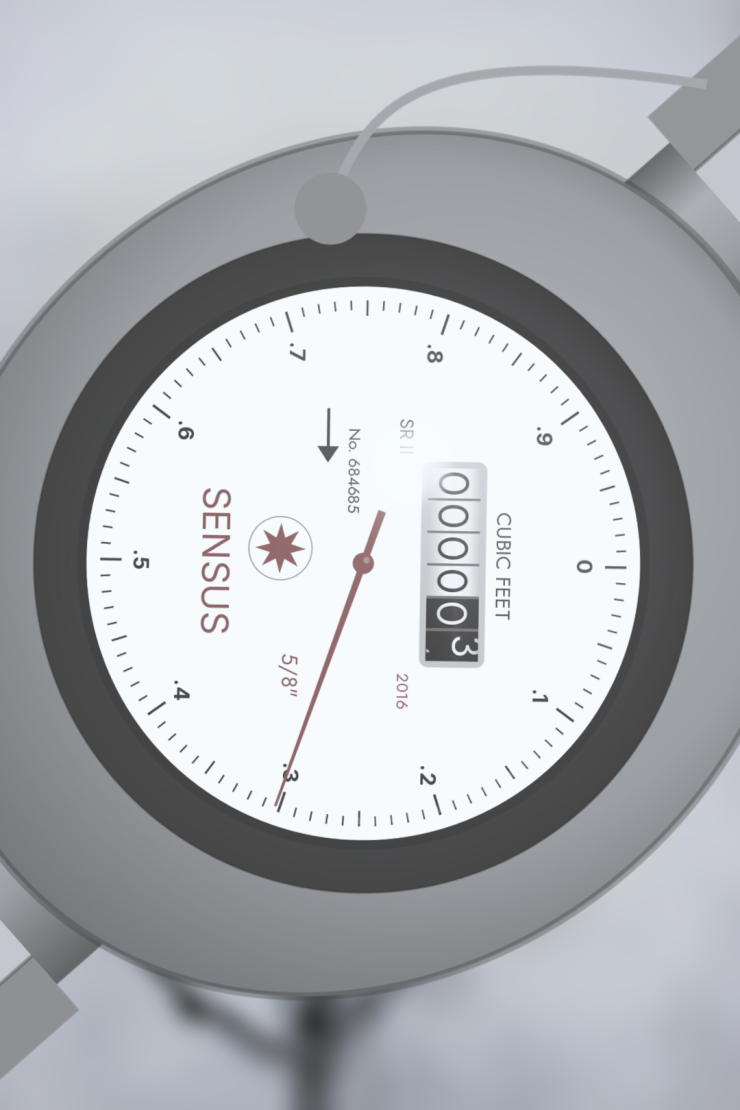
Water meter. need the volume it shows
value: 3.30 ft³
